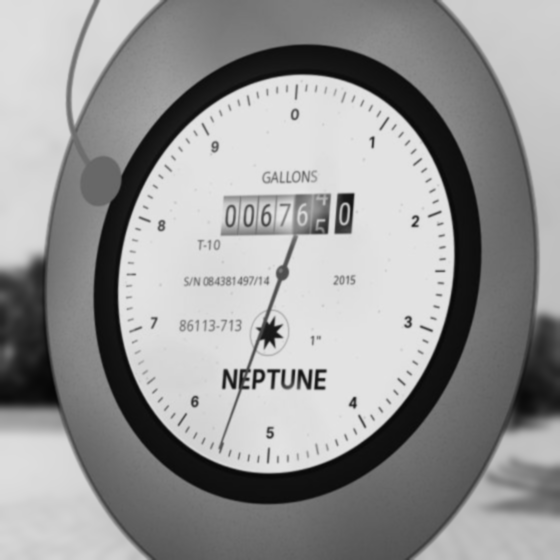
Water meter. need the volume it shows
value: 67645.5 gal
